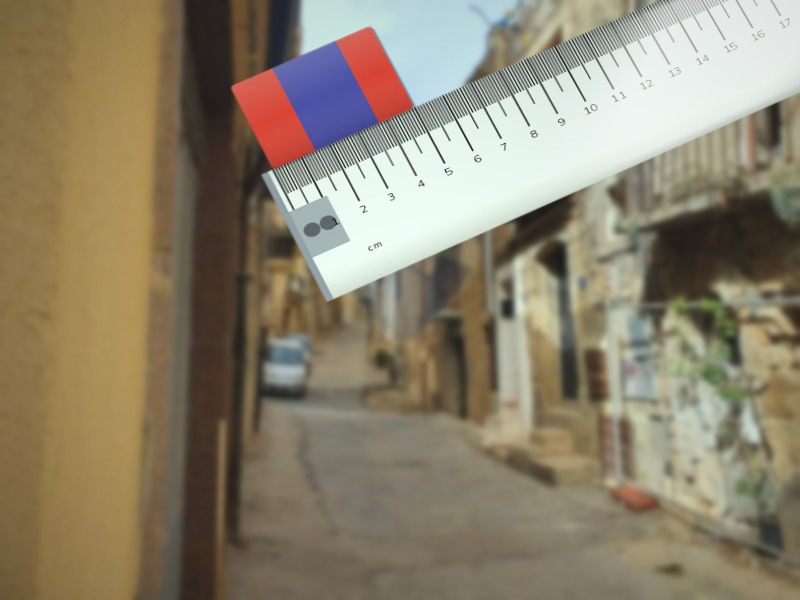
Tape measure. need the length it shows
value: 5 cm
